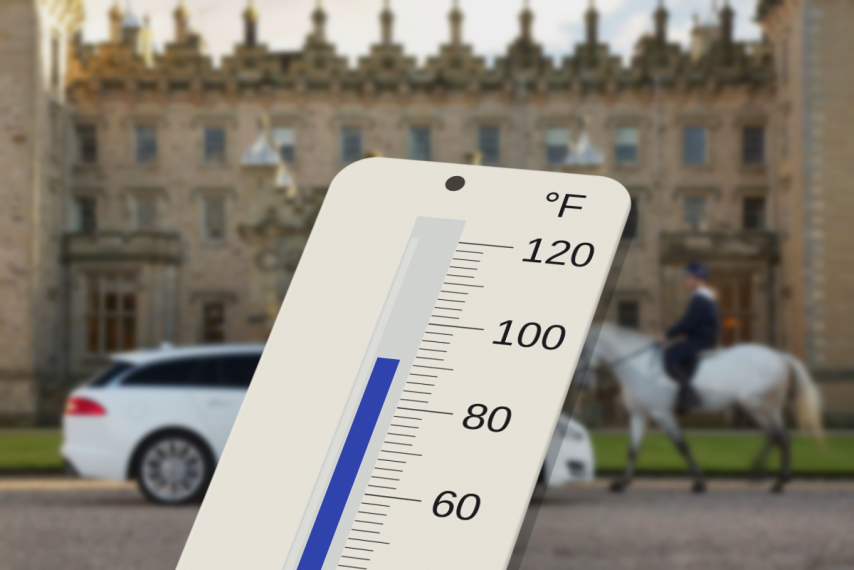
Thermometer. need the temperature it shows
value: 91 °F
